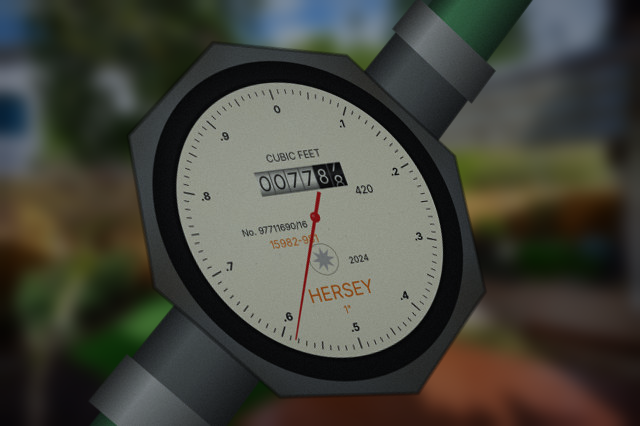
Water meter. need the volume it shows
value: 7787.58 ft³
